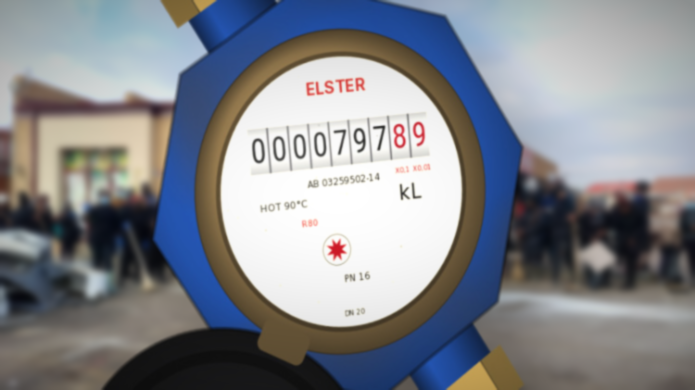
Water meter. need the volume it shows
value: 797.89 kL
